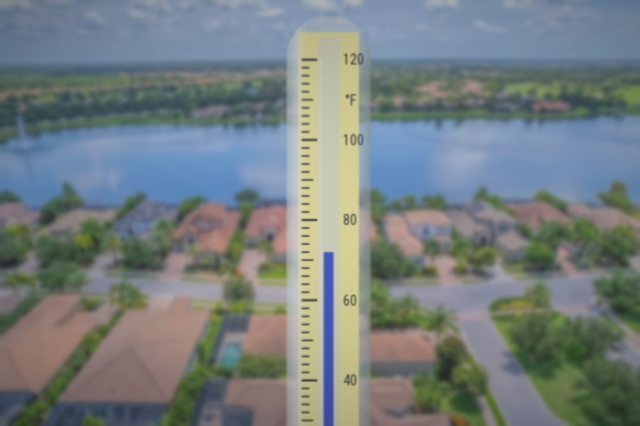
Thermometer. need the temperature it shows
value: 72 °F
